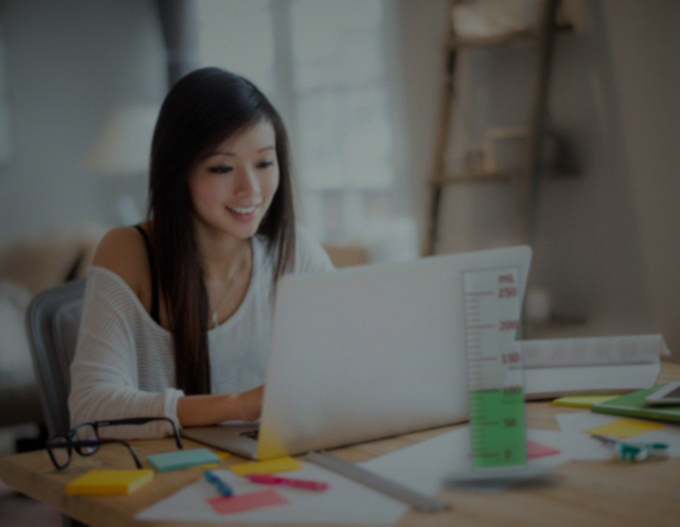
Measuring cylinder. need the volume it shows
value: 100 mL
